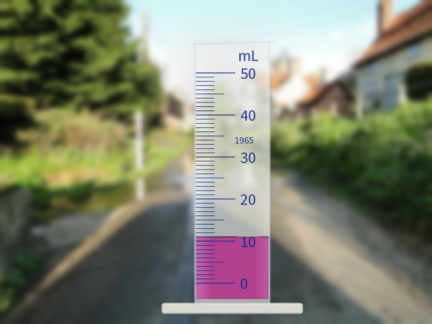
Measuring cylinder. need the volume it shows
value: 11 mL
